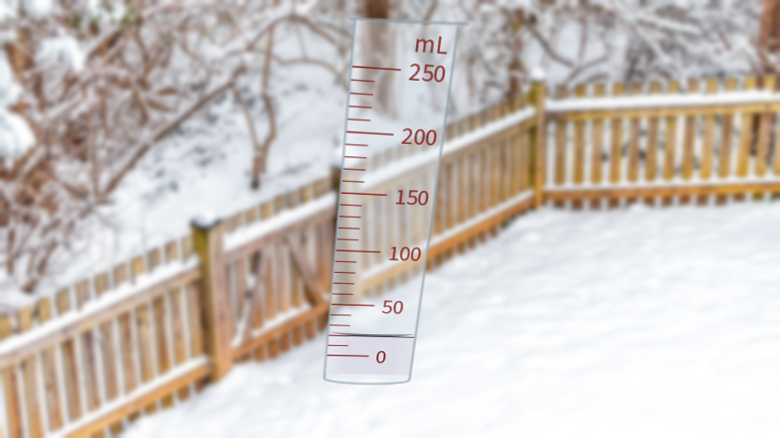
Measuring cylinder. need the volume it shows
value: 20 mL
